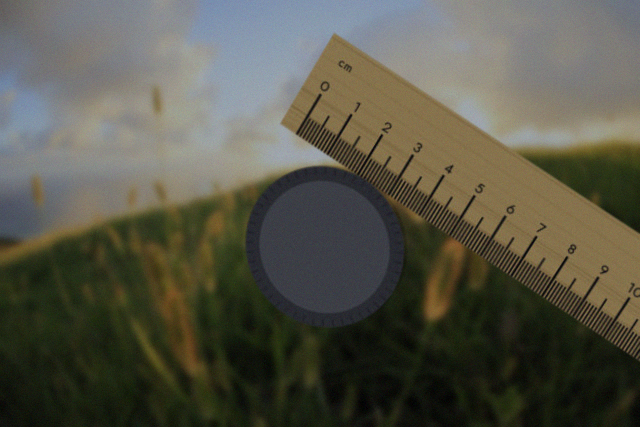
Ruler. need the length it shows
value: 4.5 cm
